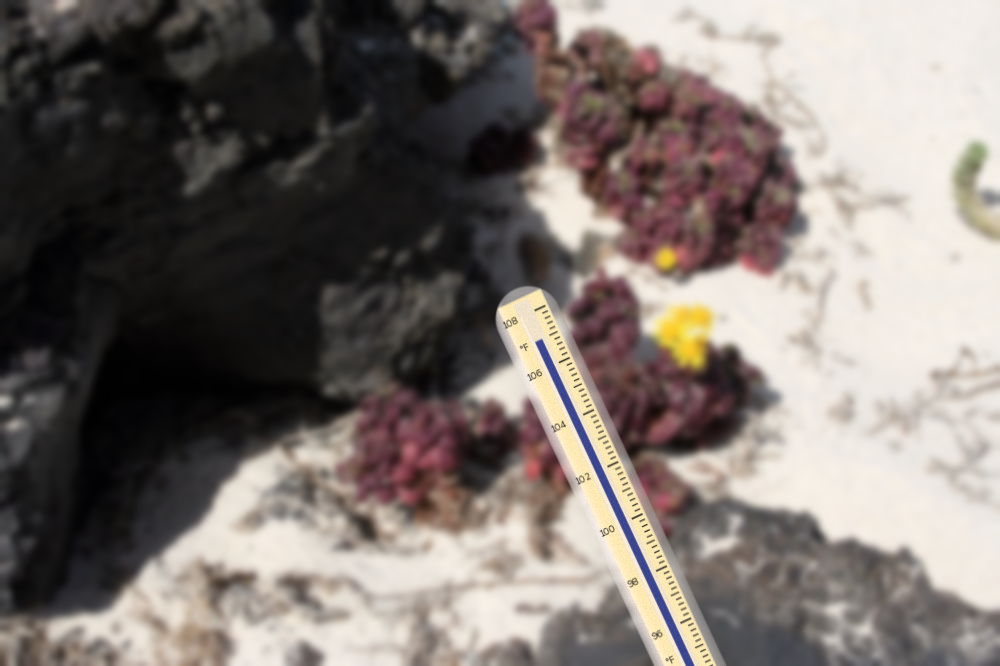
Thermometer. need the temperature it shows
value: 107 °F
